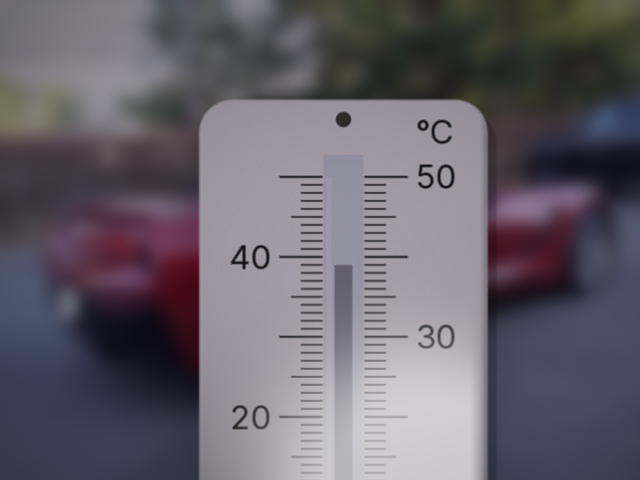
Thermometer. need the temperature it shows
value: 39 °C
